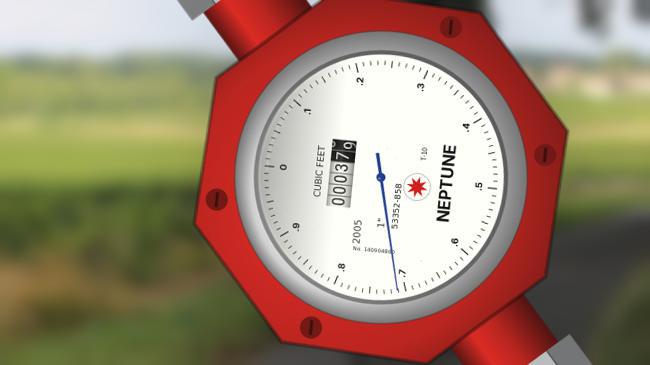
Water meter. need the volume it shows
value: 378.71 ft³
